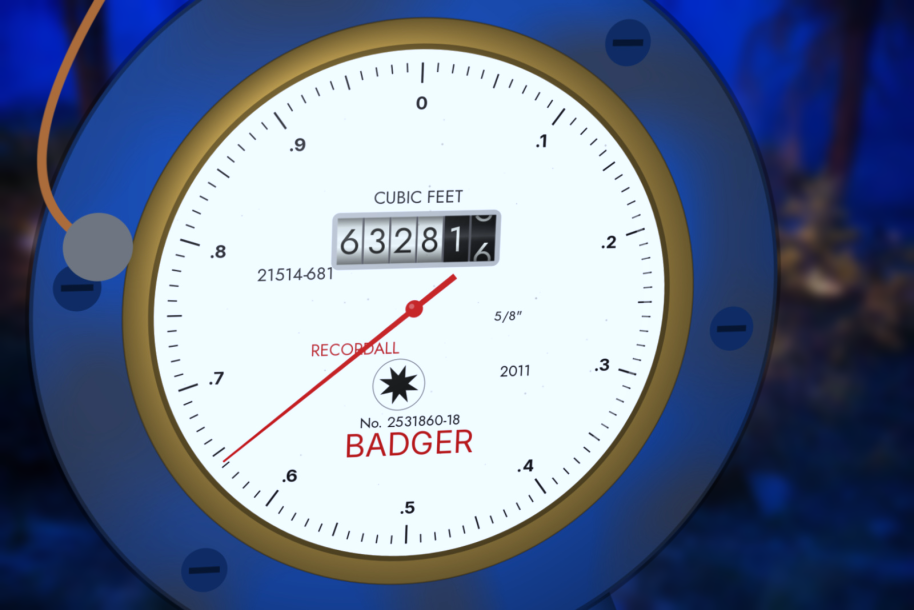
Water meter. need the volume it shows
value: 632815.64 ft³
